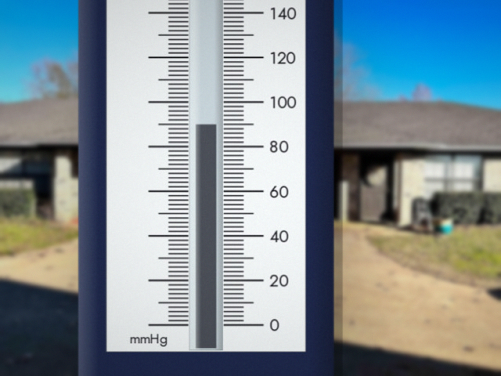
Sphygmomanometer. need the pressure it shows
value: 90 mmHg
